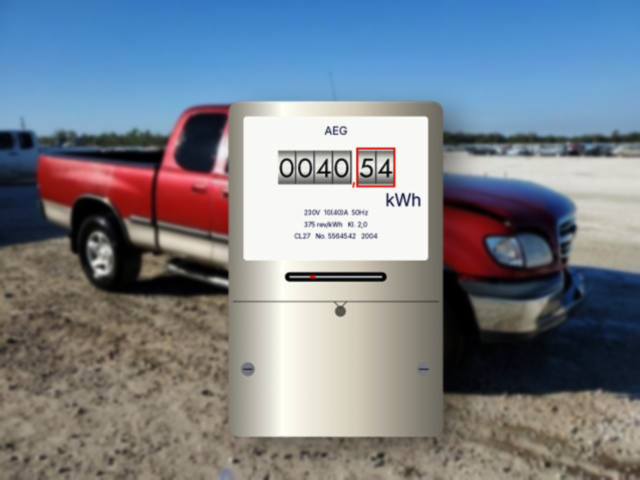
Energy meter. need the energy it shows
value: 40.54 kWh
